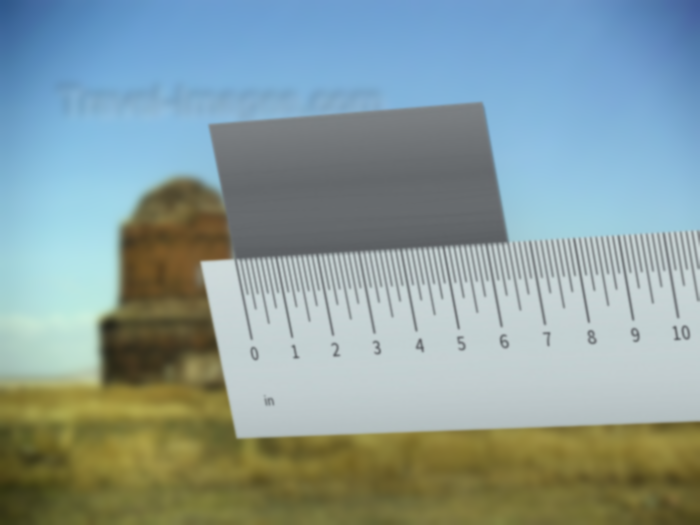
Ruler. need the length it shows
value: 6.5 in
